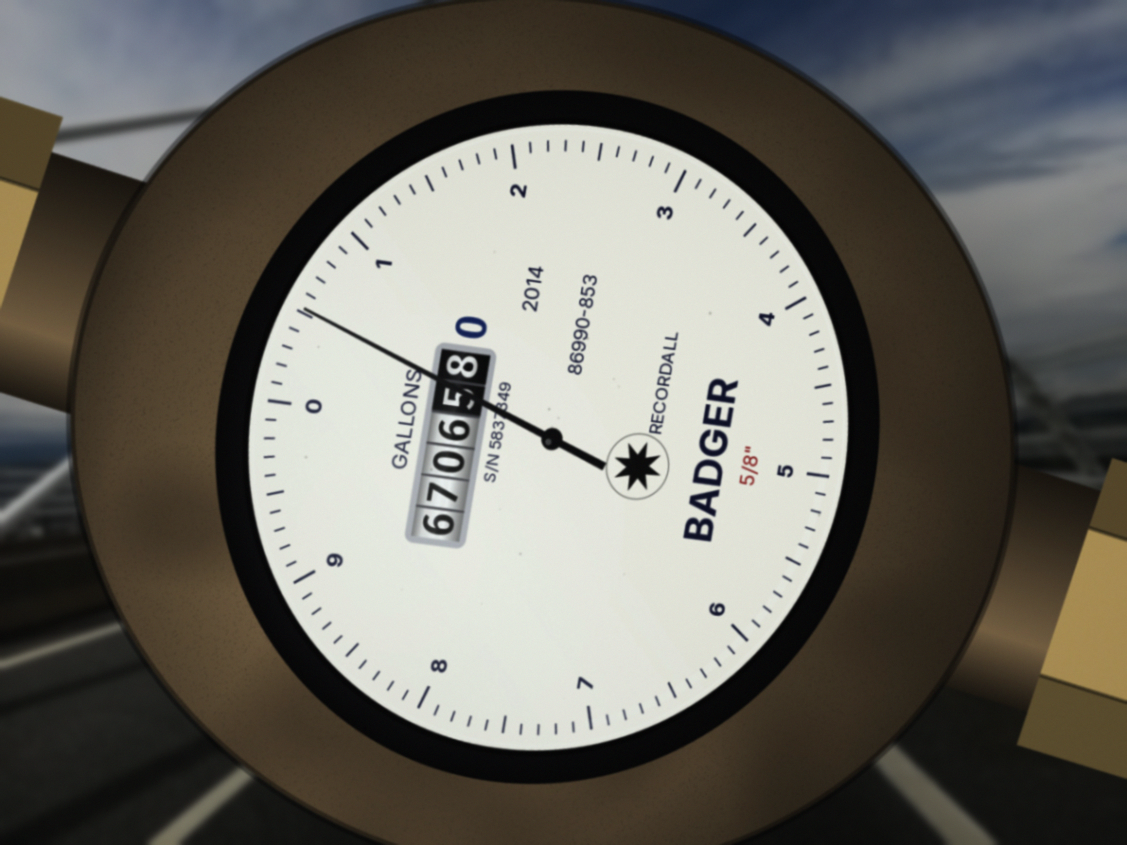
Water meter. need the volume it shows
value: 6706580.5 gal
